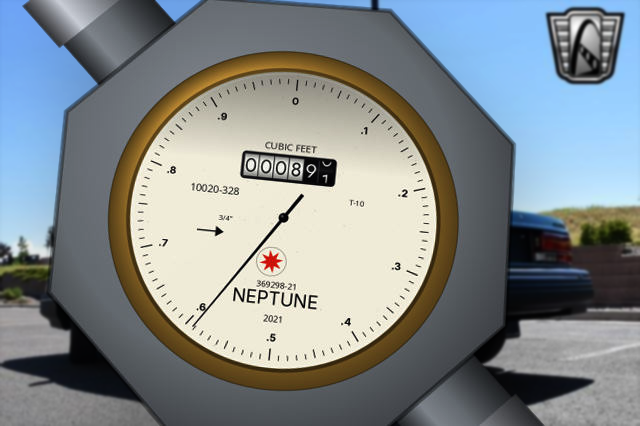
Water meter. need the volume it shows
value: 890.59 ft³
